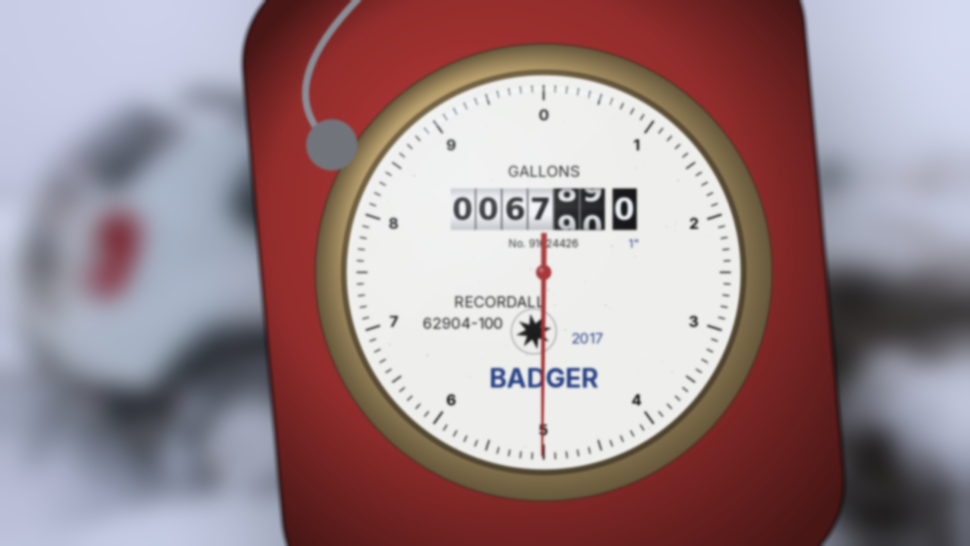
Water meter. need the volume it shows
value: 67895.0 gal
